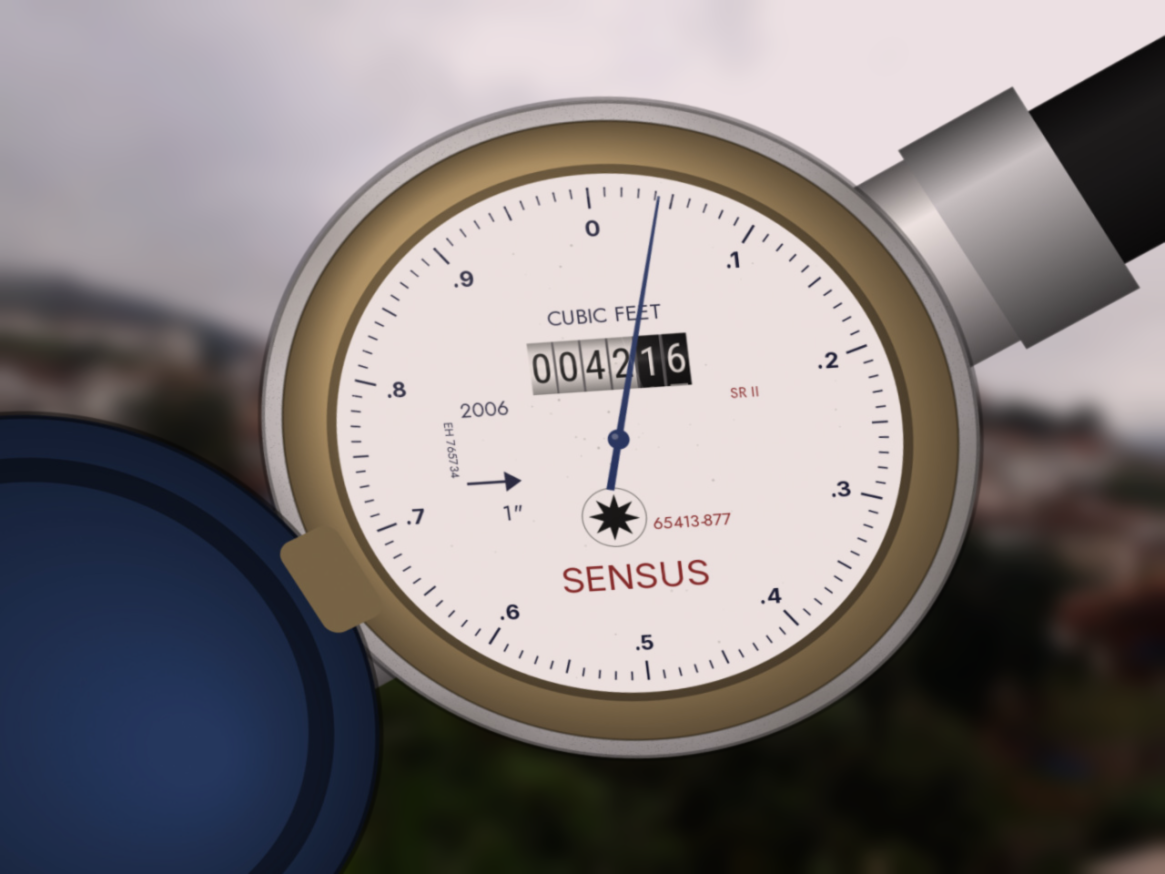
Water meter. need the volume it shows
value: 4216.04 ft³
